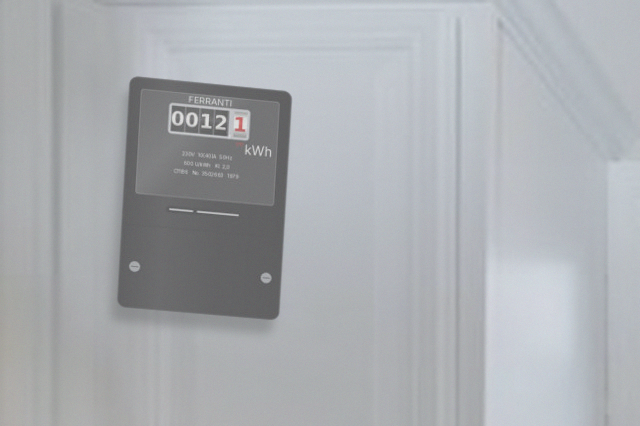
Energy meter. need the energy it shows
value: 12.1 kWh
